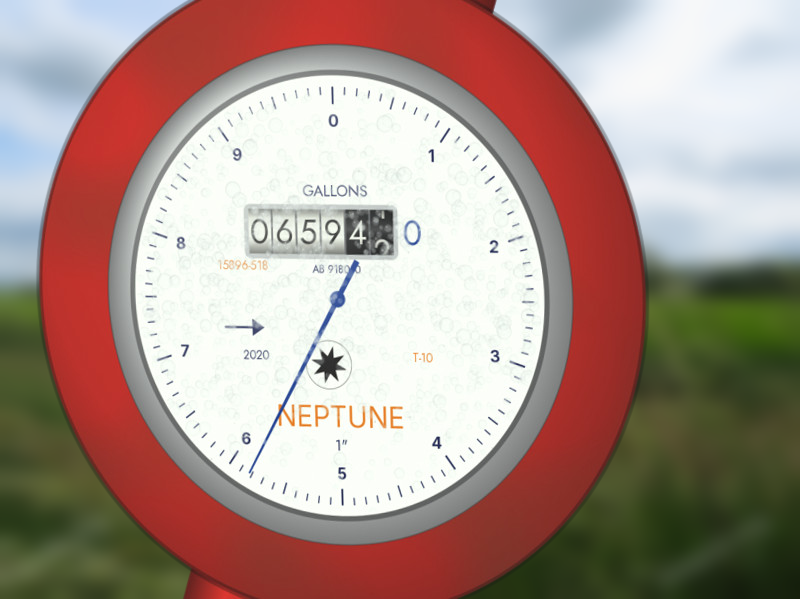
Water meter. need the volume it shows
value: 659415.8 gal
